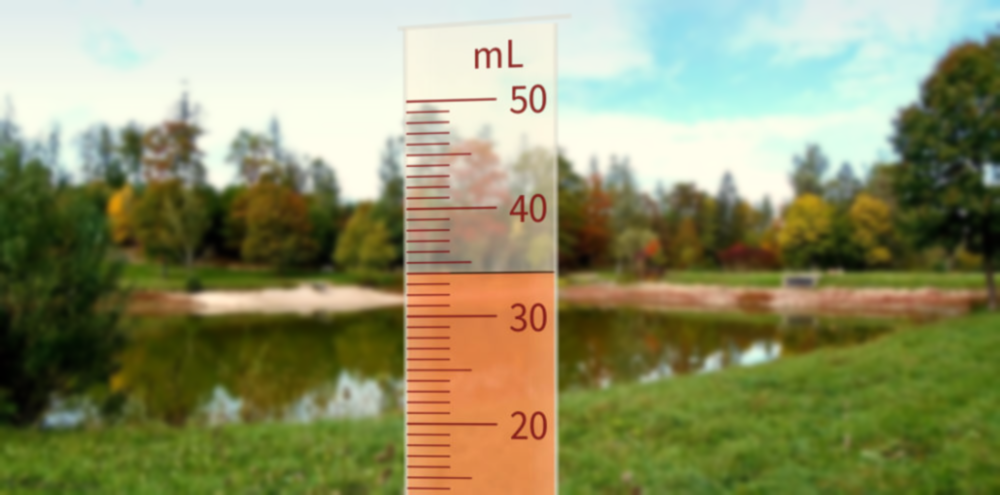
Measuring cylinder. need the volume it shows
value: 34 mL
